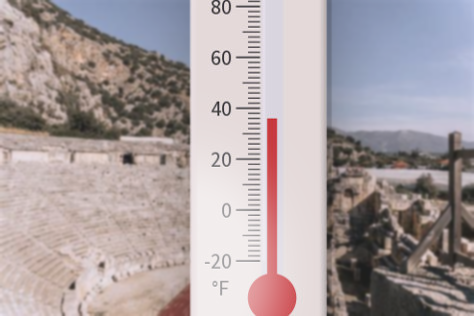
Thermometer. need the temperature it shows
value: 36 °F
